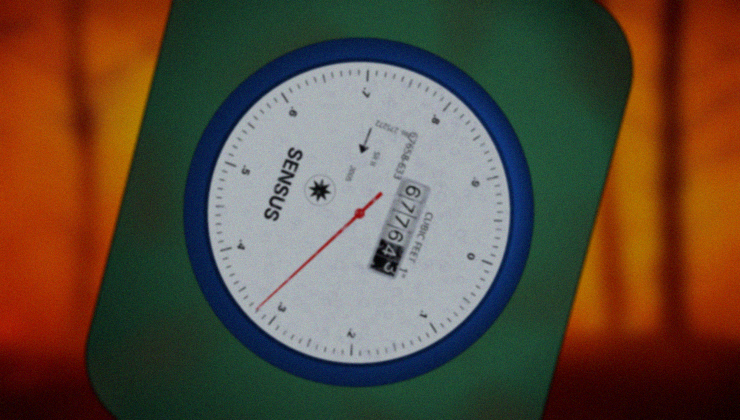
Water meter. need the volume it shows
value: 677643.32 ft³
